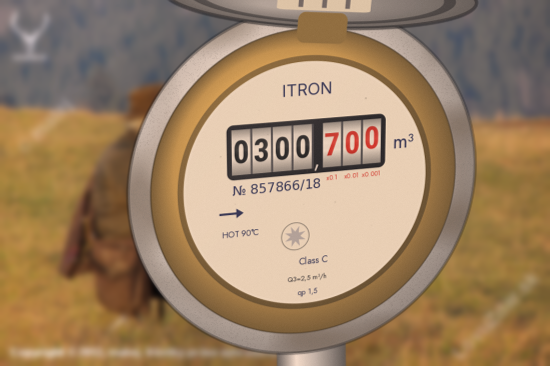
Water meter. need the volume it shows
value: 300.700 m³
